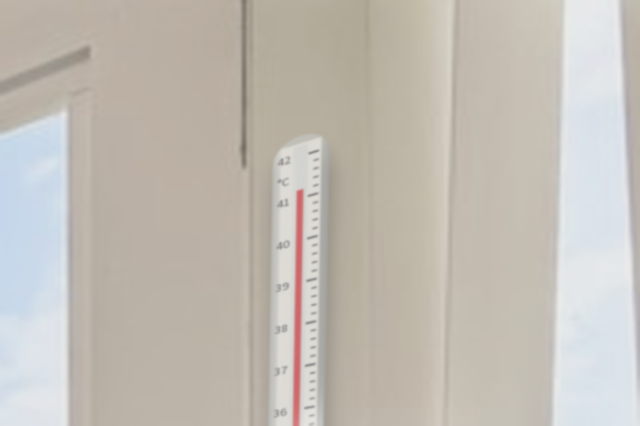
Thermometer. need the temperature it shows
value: 41.2 °C
